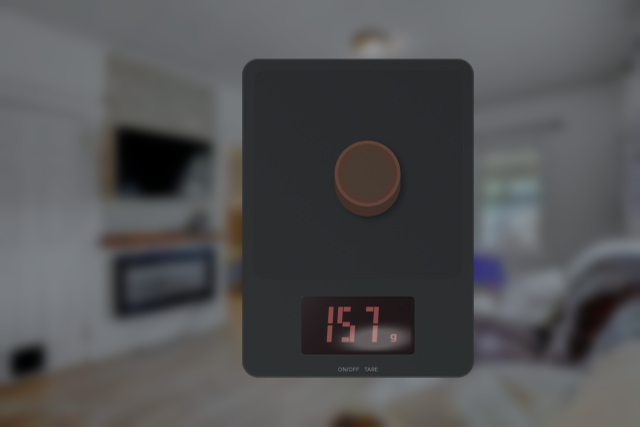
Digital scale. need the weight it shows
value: 157 g
